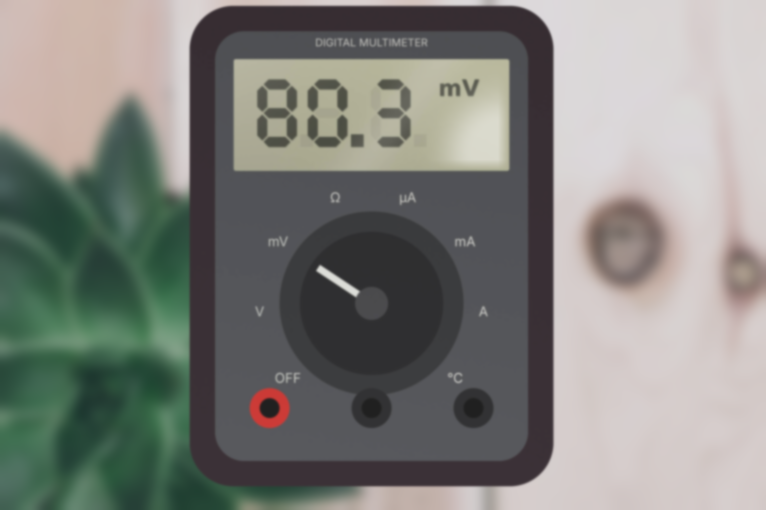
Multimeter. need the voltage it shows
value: 80.3 mV
